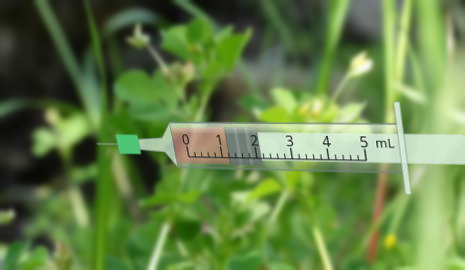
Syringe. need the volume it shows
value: 1.2 mL
